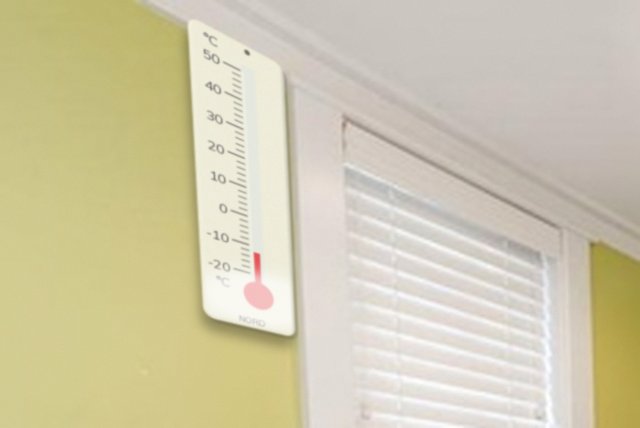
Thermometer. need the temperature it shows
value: -12 °C
